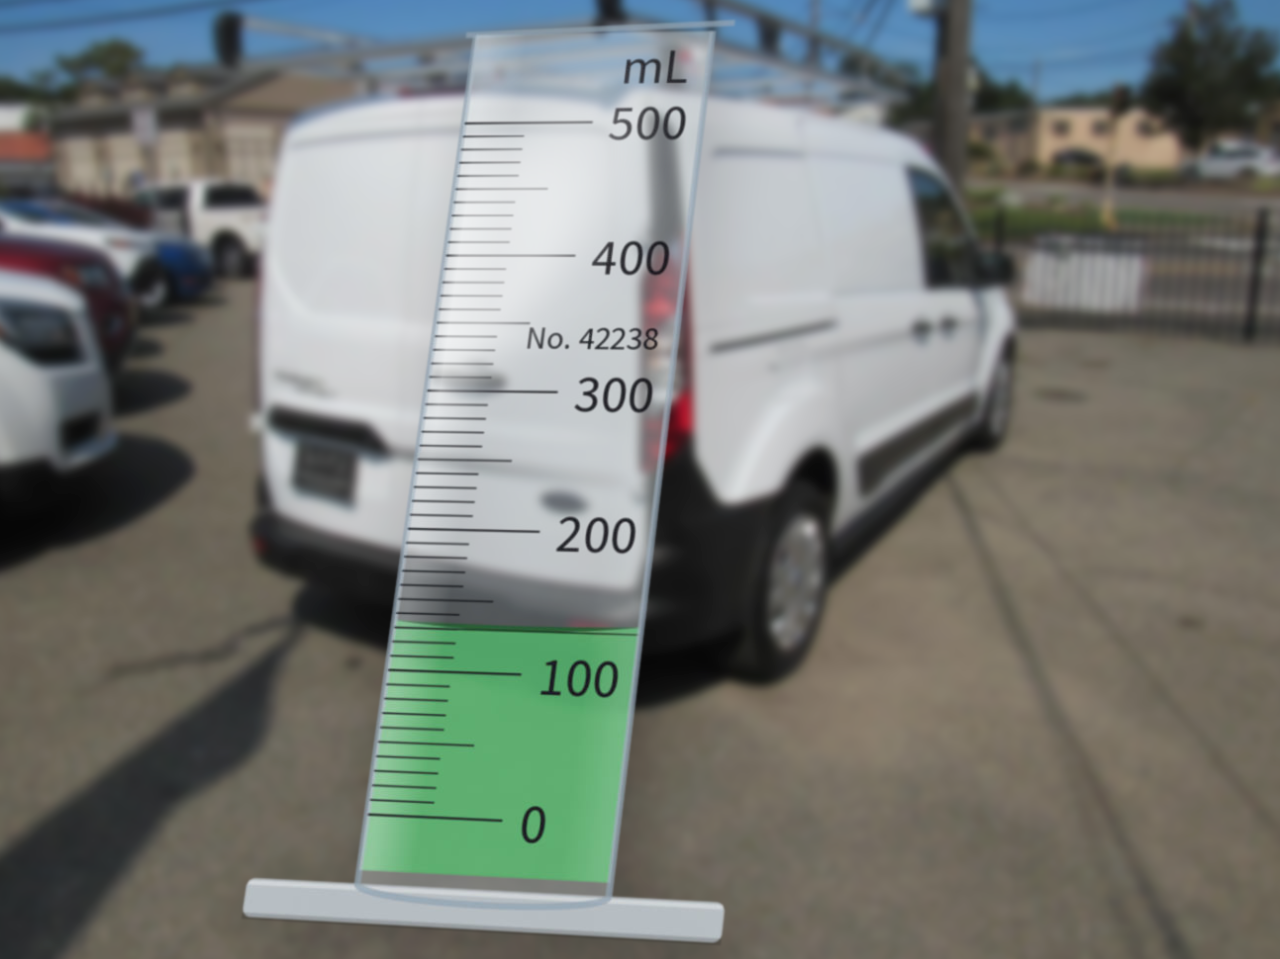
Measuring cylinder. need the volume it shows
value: 130 mL
